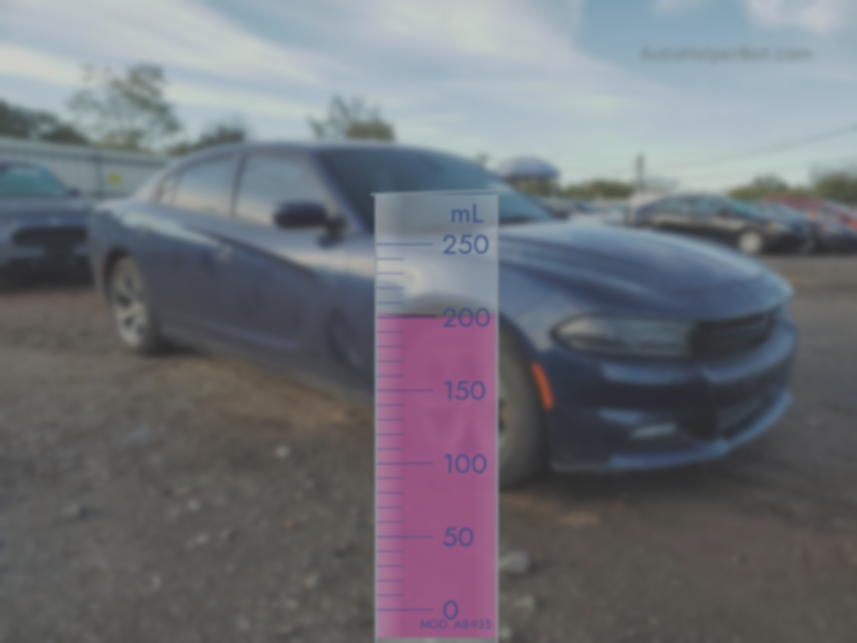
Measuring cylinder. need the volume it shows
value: 200 mL
